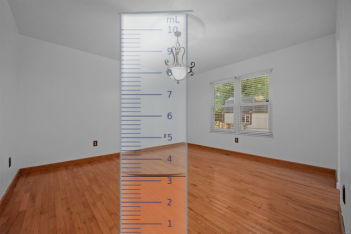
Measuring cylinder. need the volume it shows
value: 3.2 mL
